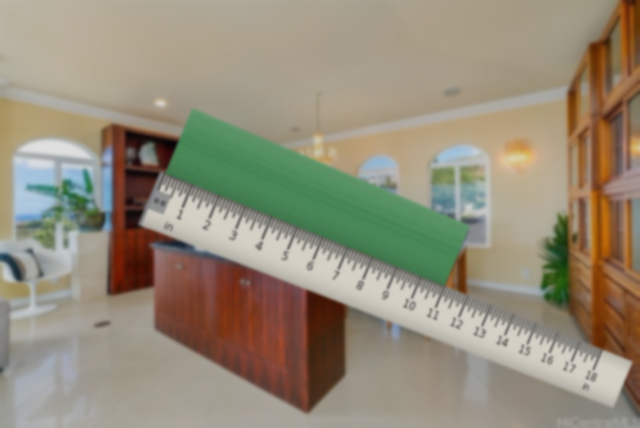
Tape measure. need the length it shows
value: 11 in
